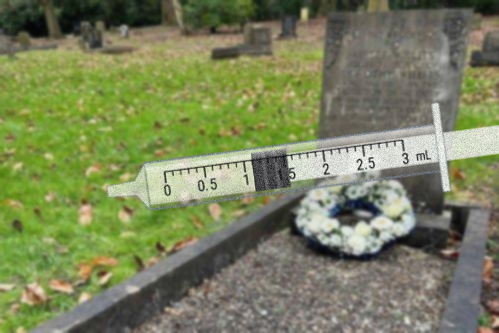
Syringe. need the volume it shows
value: 1.1 mL
